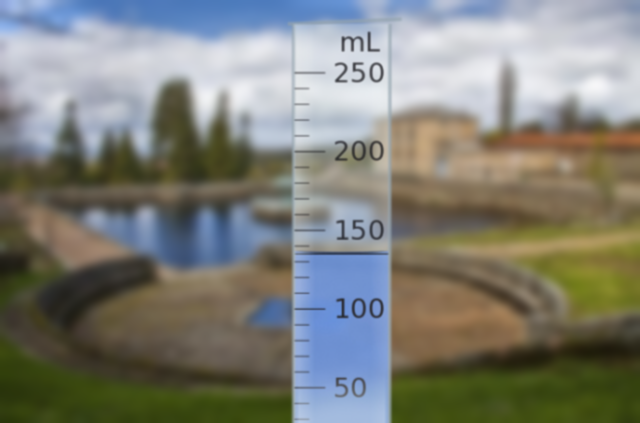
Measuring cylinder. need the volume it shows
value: 135 mL
